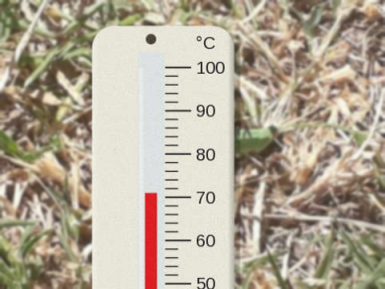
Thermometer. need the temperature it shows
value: 71 °C
